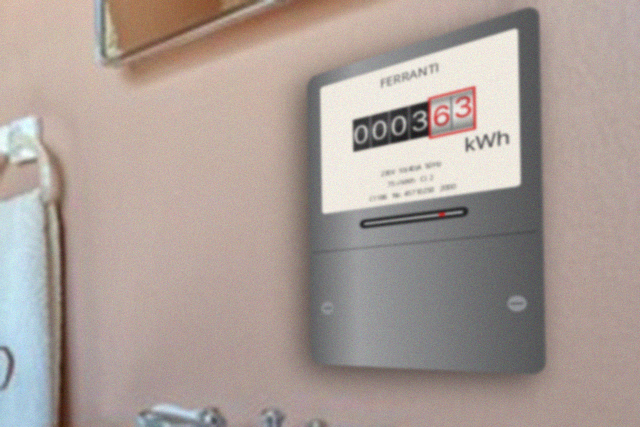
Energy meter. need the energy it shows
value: 3.63 kWh
